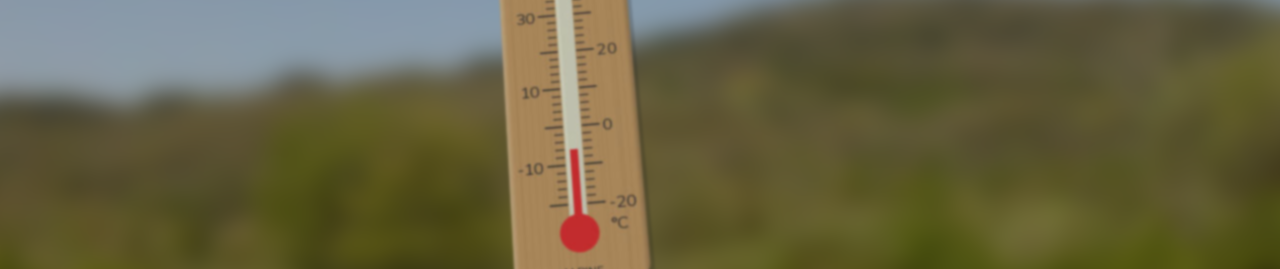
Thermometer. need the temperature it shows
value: -6 °C
